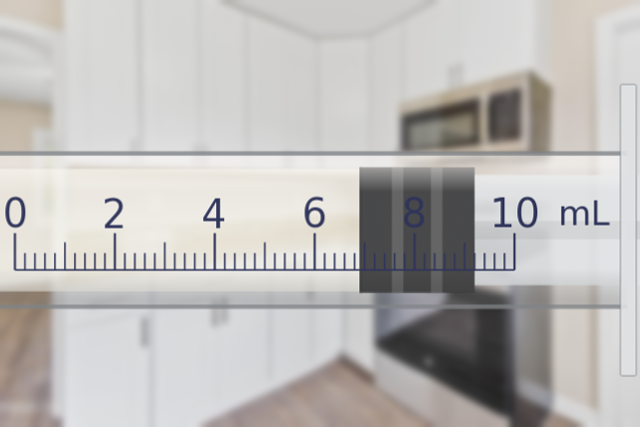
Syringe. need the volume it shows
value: 6.9 mL
